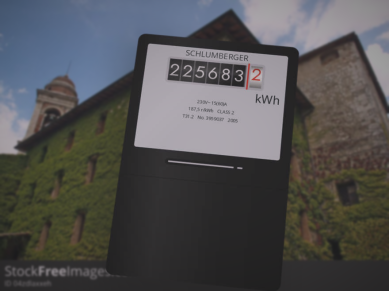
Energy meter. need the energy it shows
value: 225683.2 kWh
